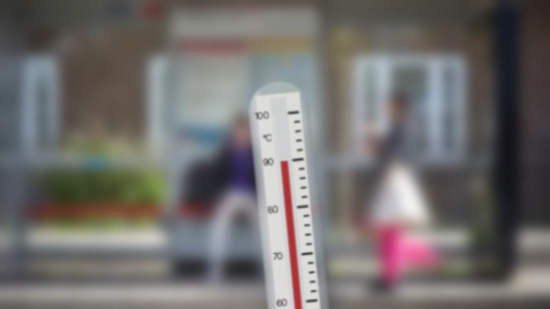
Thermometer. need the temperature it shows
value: 90 °C
